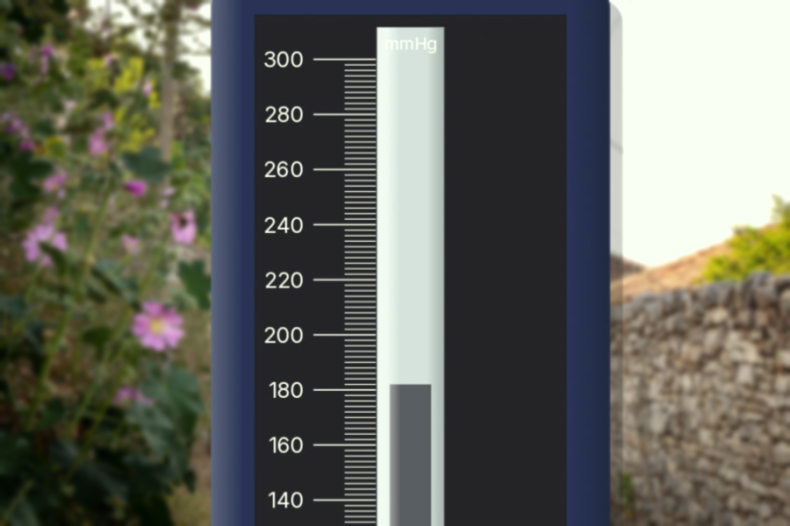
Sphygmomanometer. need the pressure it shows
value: 182 mmHg
